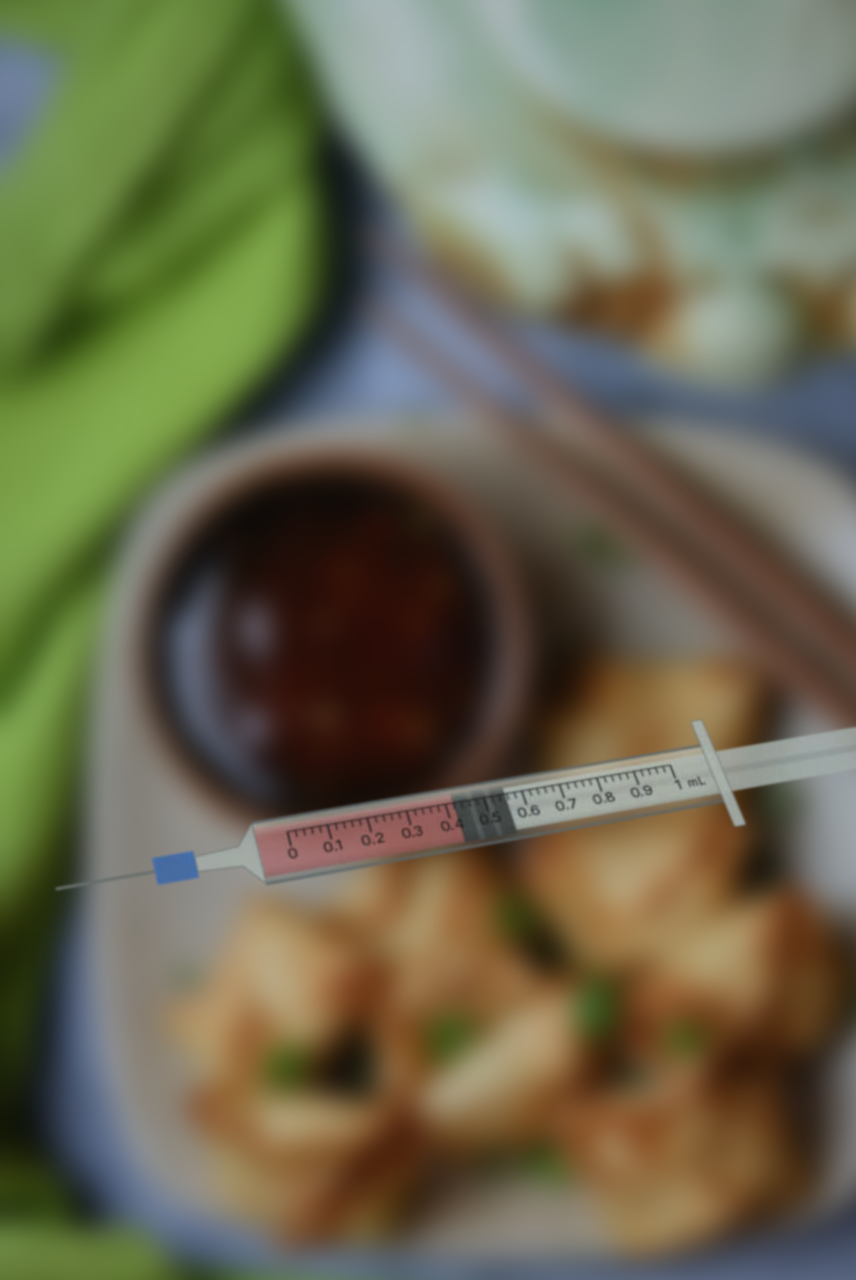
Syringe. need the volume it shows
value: 0.42 mL
